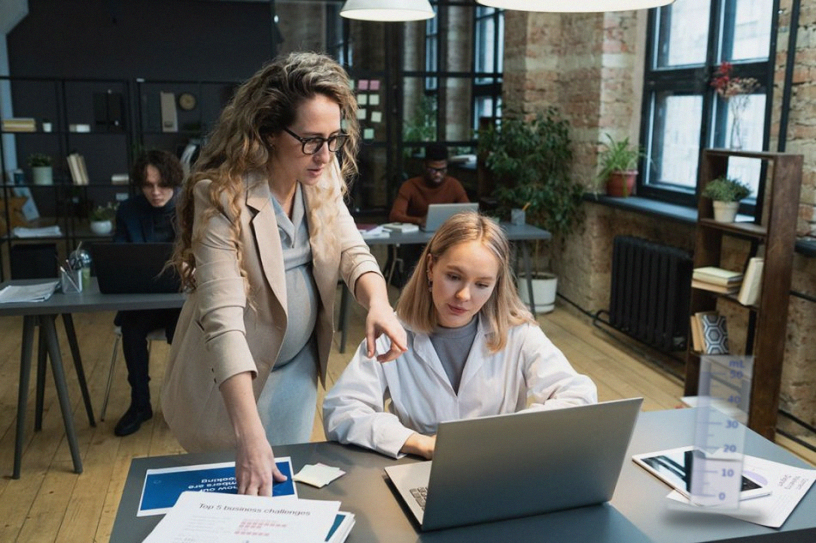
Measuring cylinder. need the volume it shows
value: 15 mL
